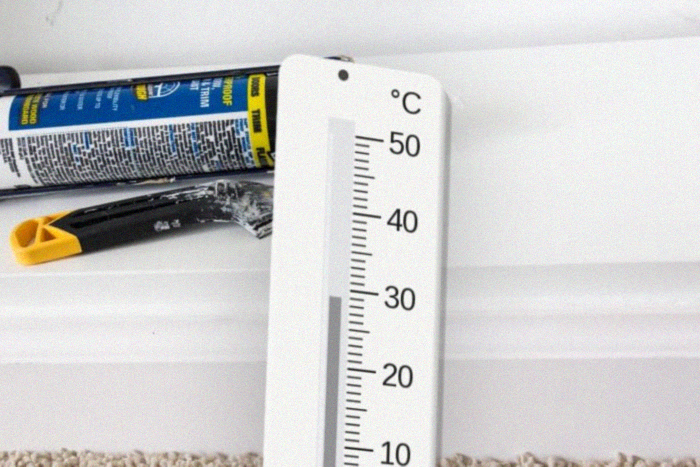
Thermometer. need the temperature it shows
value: 29 °C
